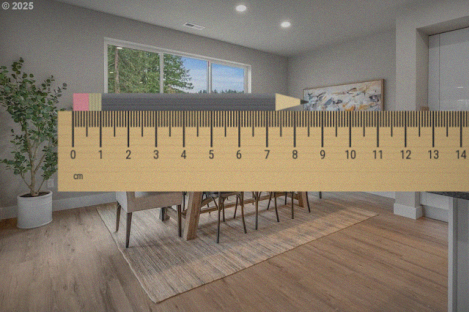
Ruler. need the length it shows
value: 8.5 cm
